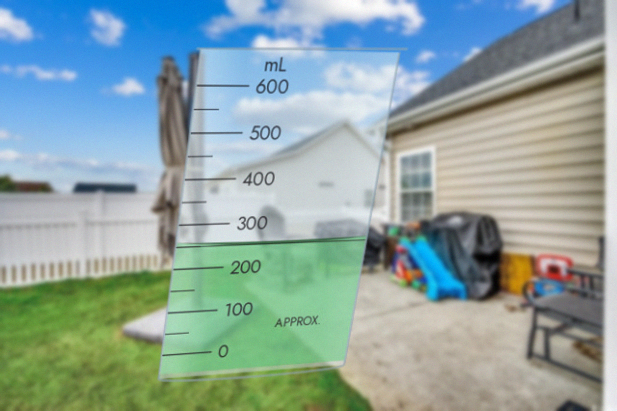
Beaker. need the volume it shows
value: 250 mL
